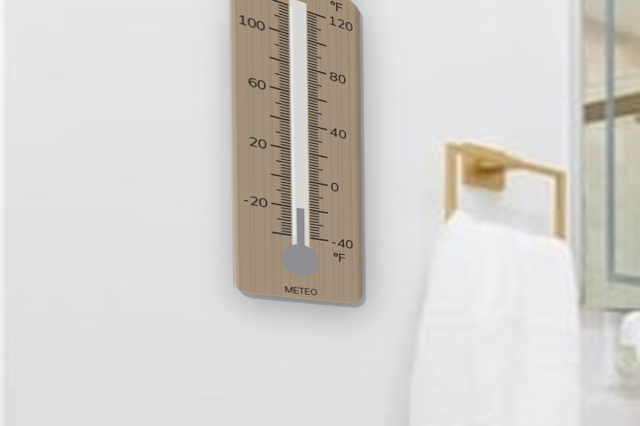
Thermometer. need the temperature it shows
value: -20 °F
